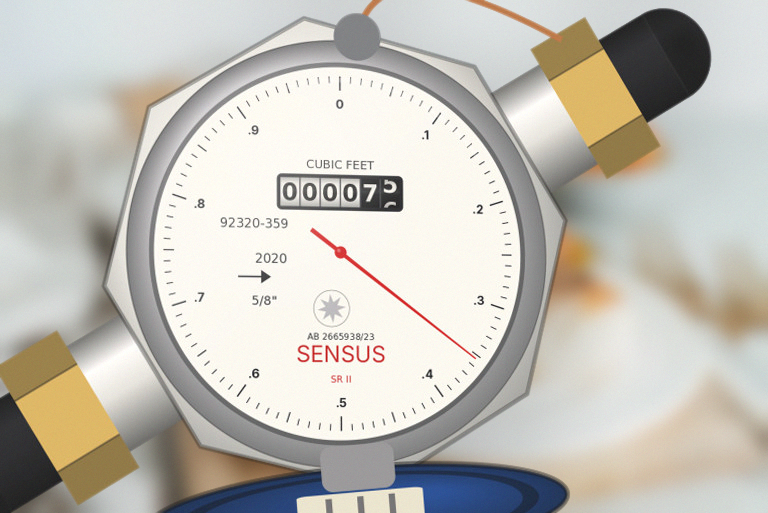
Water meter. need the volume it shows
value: 75.35 ft³
